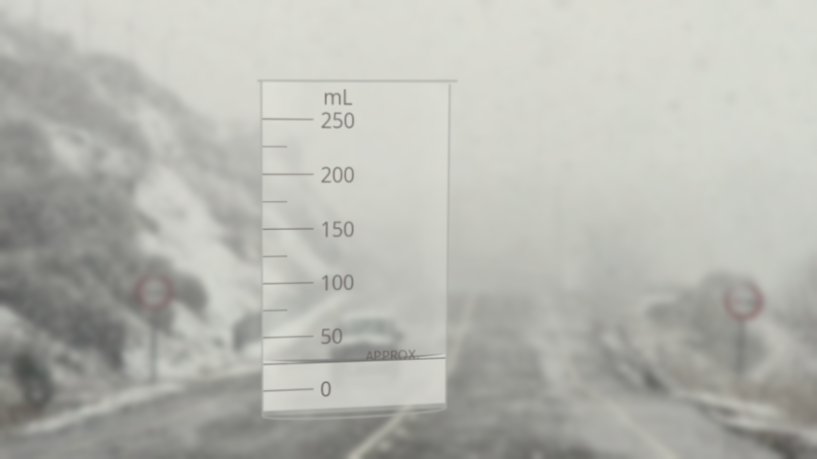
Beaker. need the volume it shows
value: 25 mL
